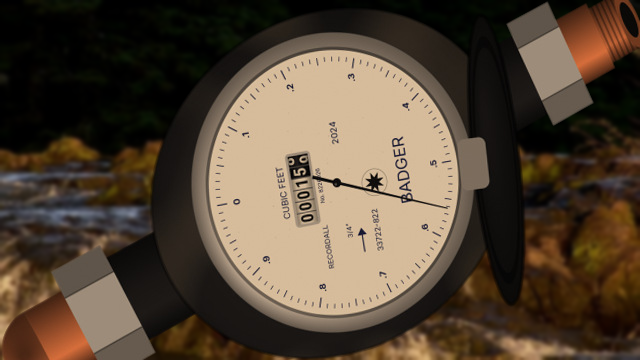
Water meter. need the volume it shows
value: 158.56 ft³
